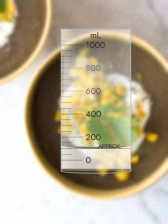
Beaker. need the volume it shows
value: 100 mL
